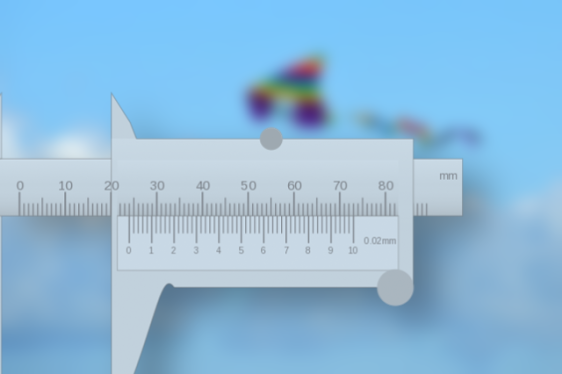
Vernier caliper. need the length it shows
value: 24.0 mm
